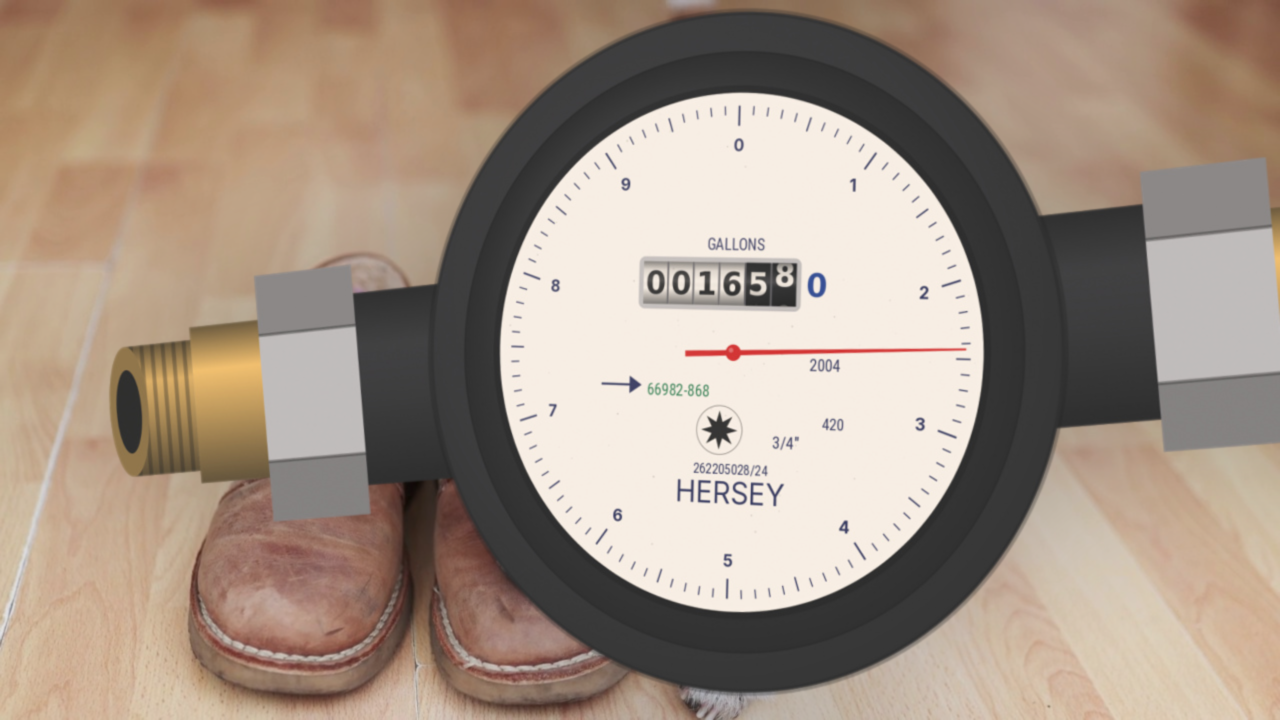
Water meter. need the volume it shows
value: 16582.4 gal
